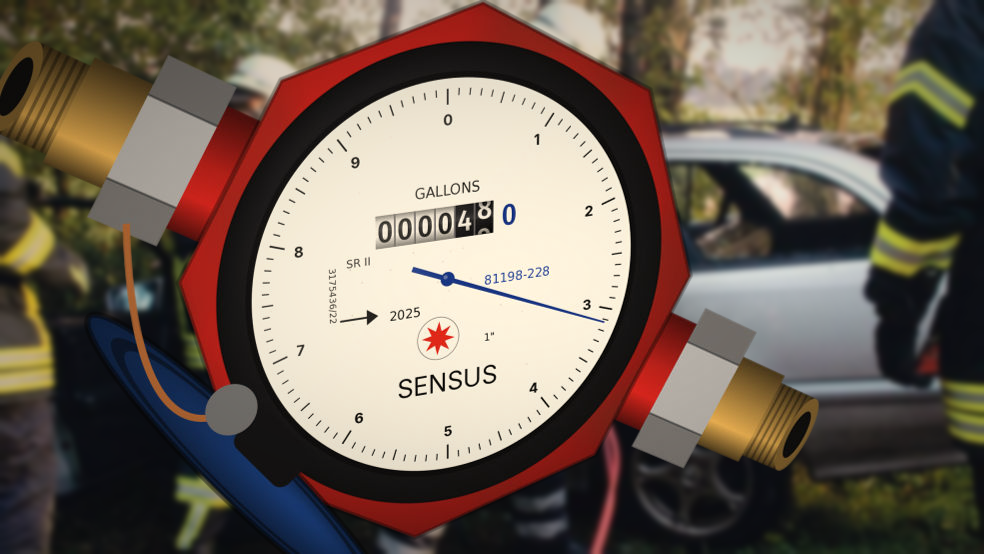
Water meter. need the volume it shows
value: 483.1 gal
